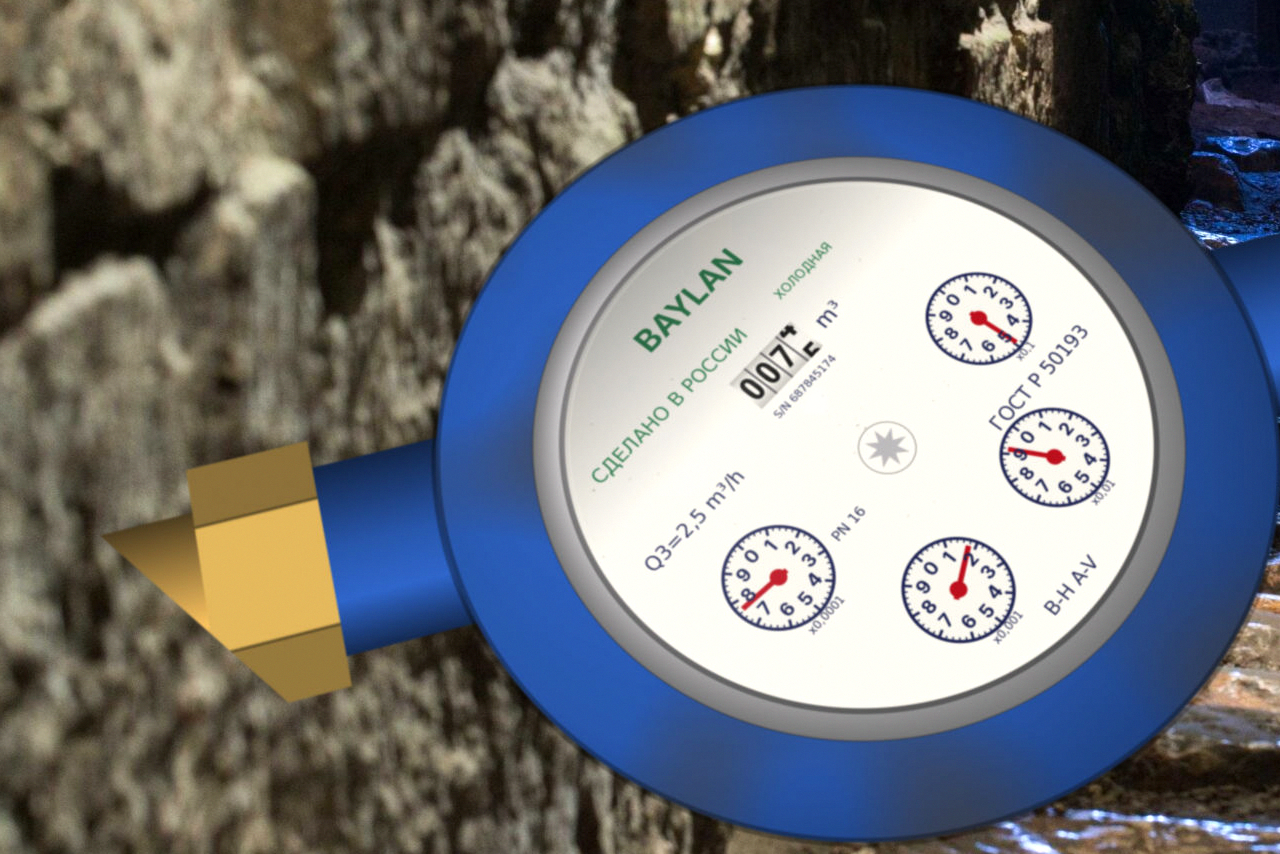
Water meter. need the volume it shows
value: 74.4917 m³
